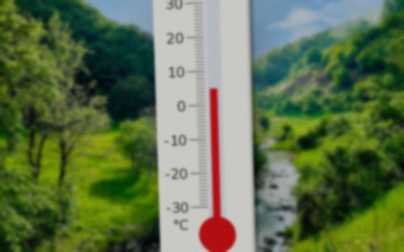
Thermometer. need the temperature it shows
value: 5 °C
